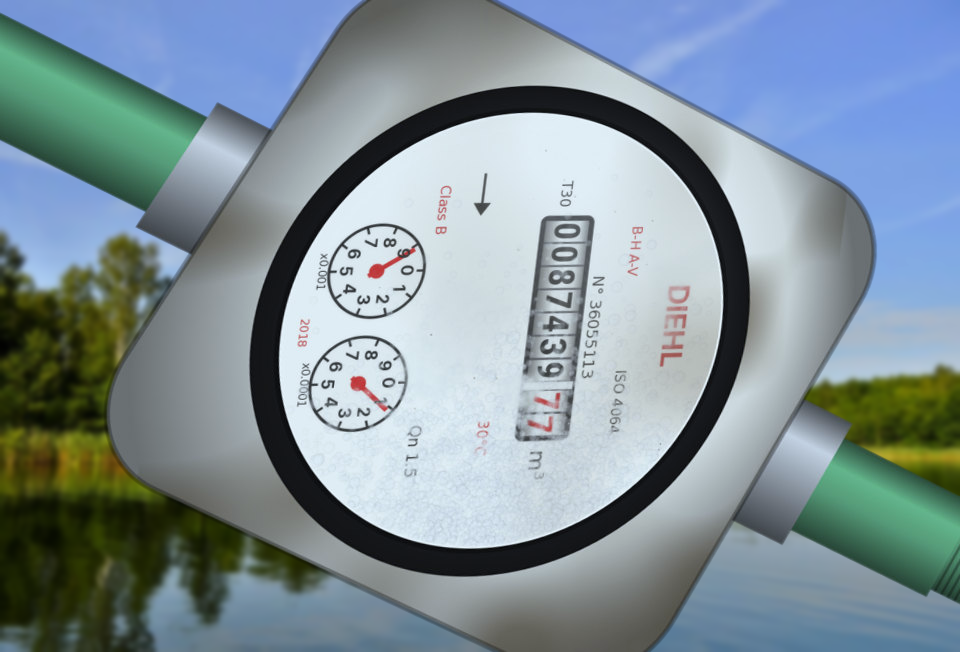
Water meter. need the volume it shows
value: 87439.7691 m³
